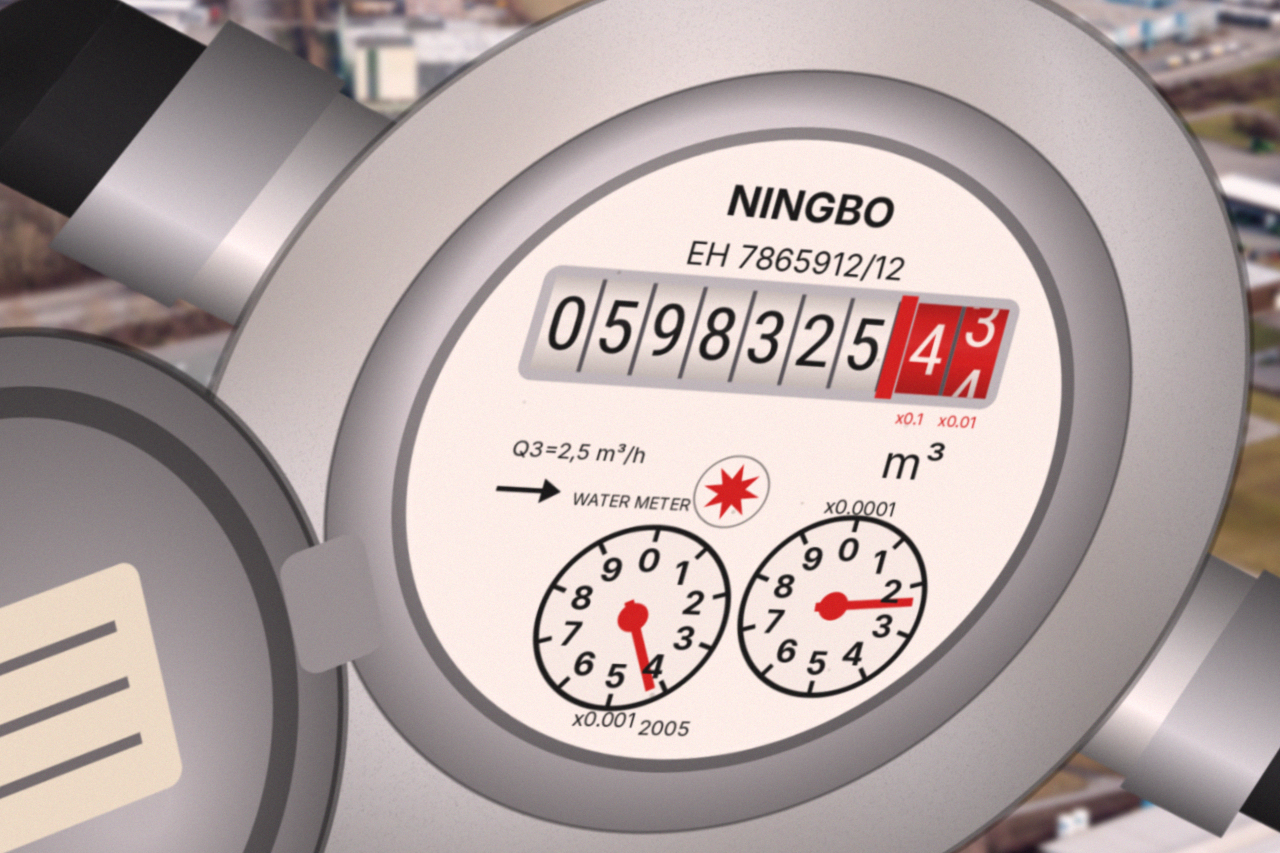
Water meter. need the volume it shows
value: 598325.4342 m³
